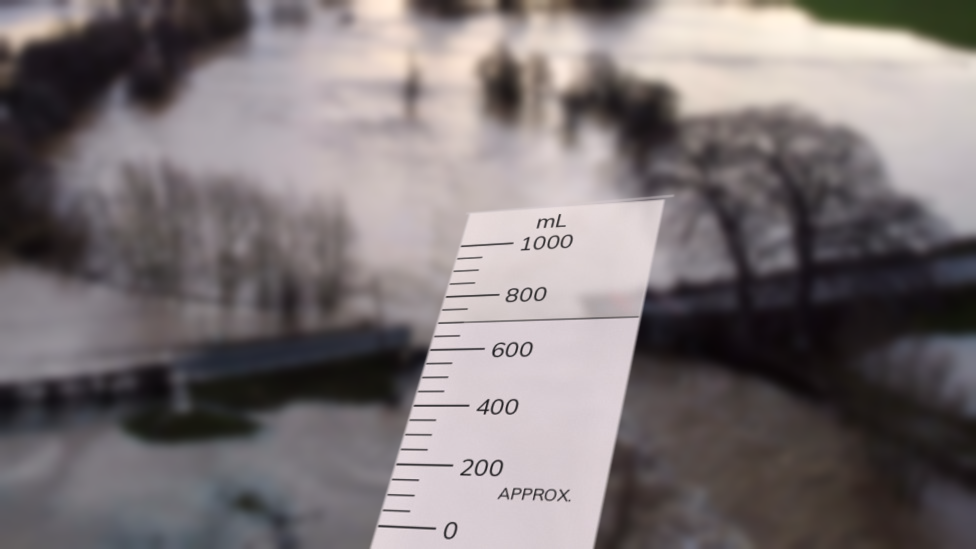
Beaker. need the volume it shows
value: 700 mL
